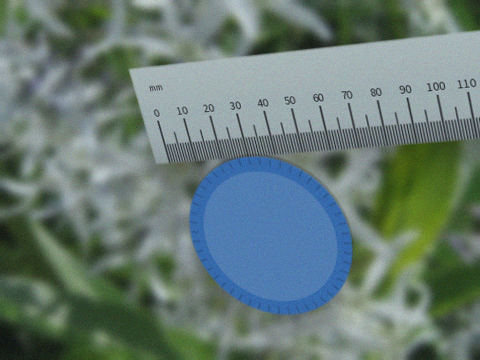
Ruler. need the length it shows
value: 60 mm
